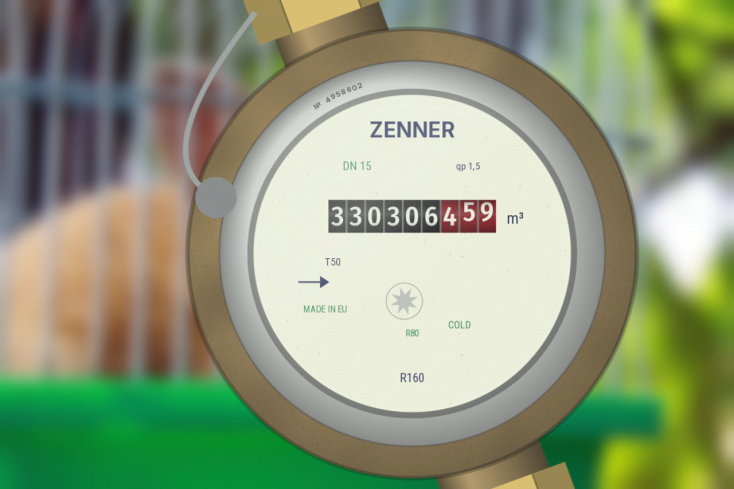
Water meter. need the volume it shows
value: 330306.459 m³
